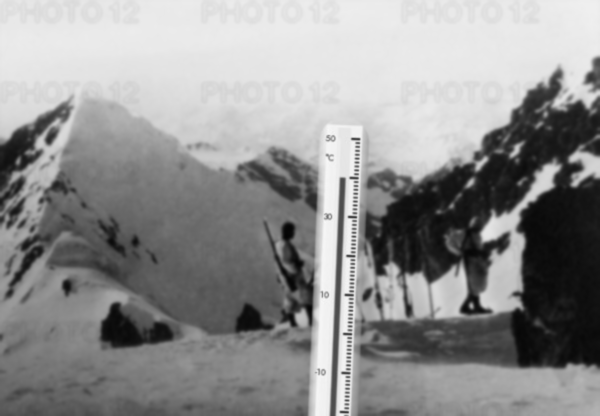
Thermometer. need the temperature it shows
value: 40 °C
